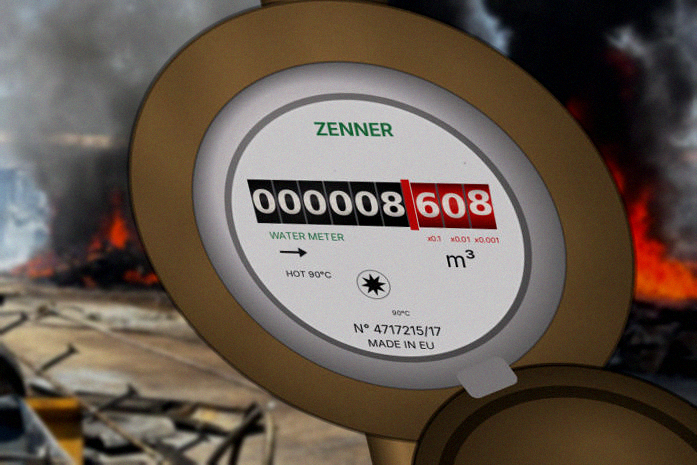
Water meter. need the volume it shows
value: 8.608 m³
